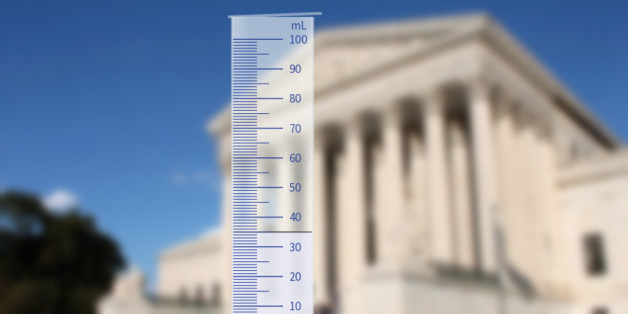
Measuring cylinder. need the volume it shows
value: 35 mL
